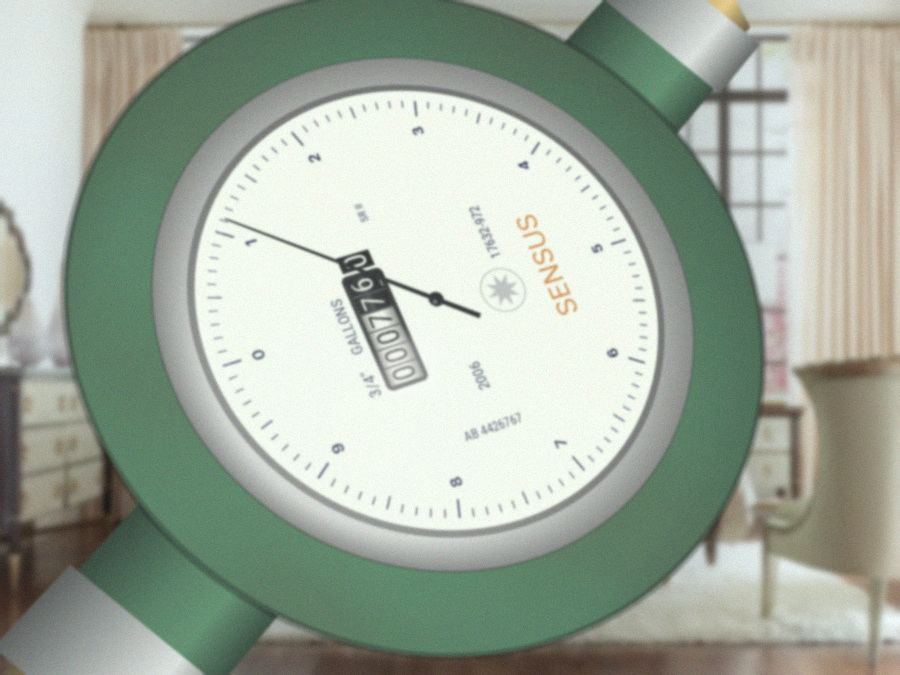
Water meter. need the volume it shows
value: 7761.1 gal
